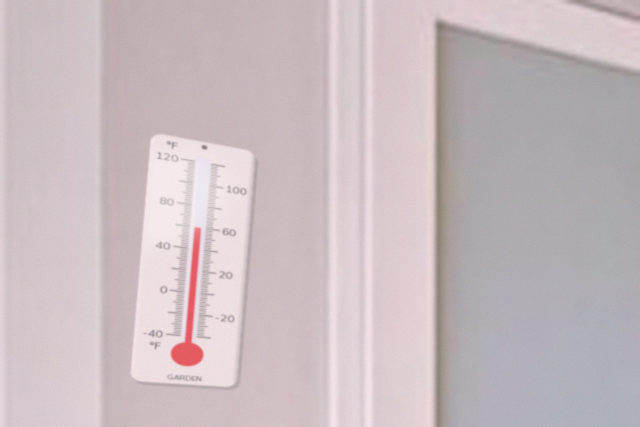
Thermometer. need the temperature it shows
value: 60 °F
